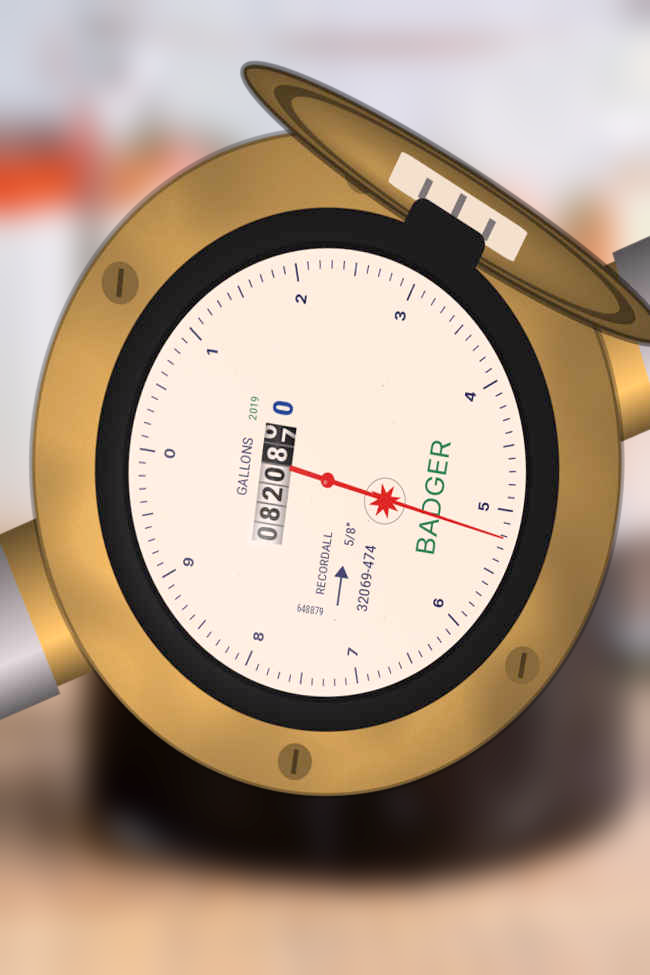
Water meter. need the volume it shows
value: 820865.2 gal
